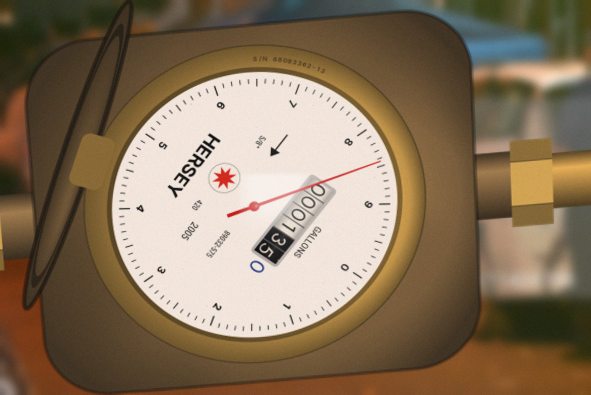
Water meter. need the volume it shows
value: 1348.4 gal
